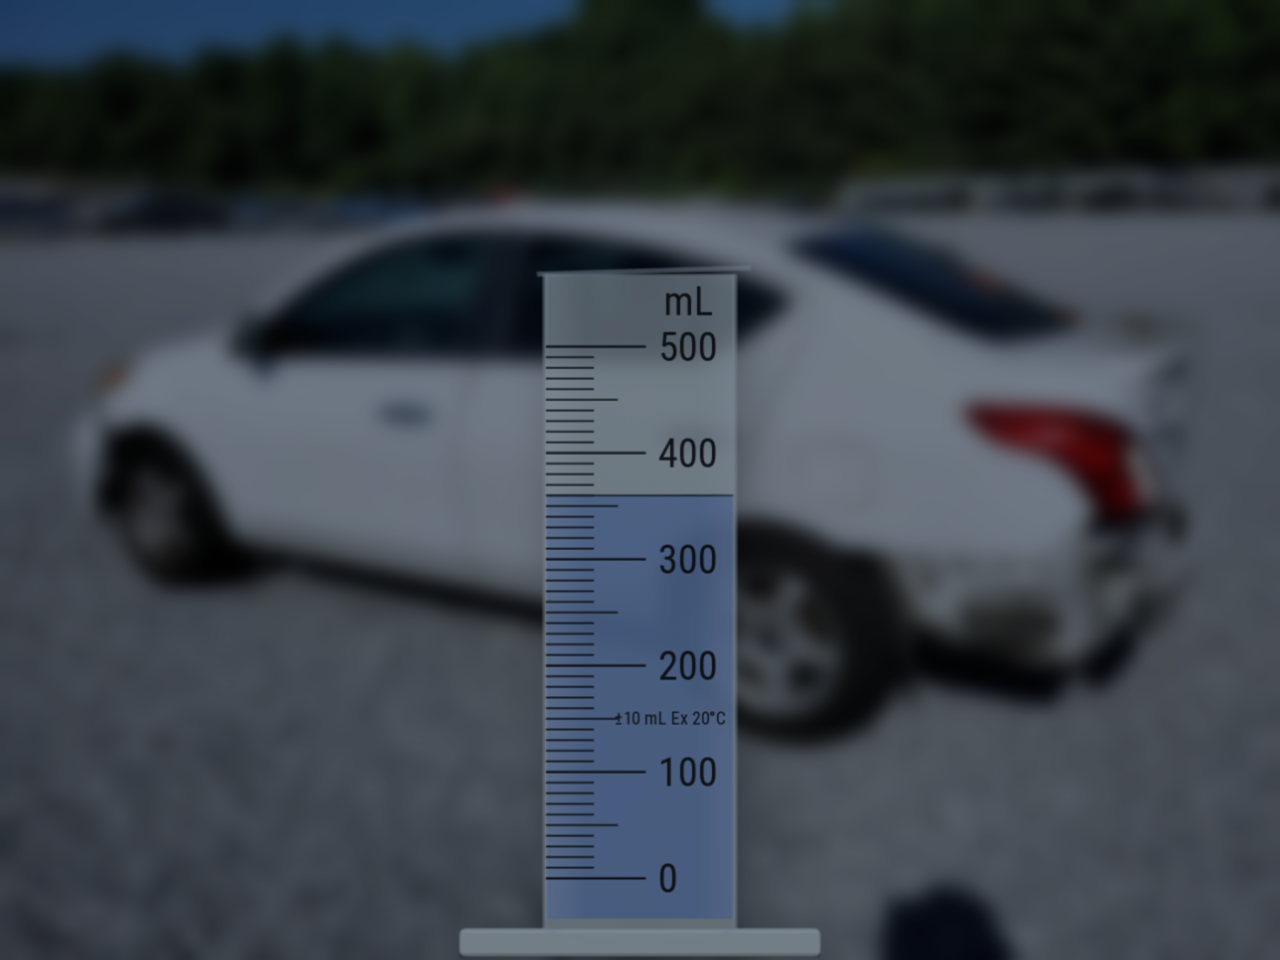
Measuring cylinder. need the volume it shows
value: 360 mL
